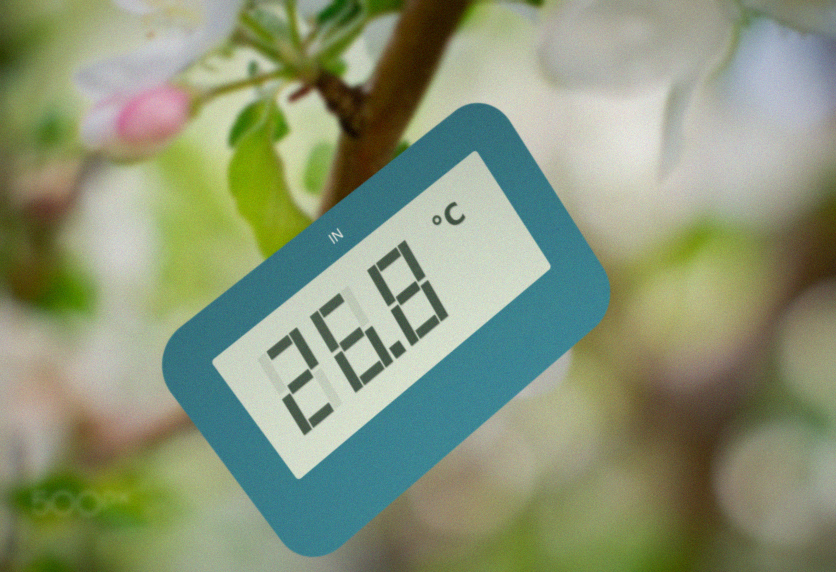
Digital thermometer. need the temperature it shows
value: 26.8 °C
